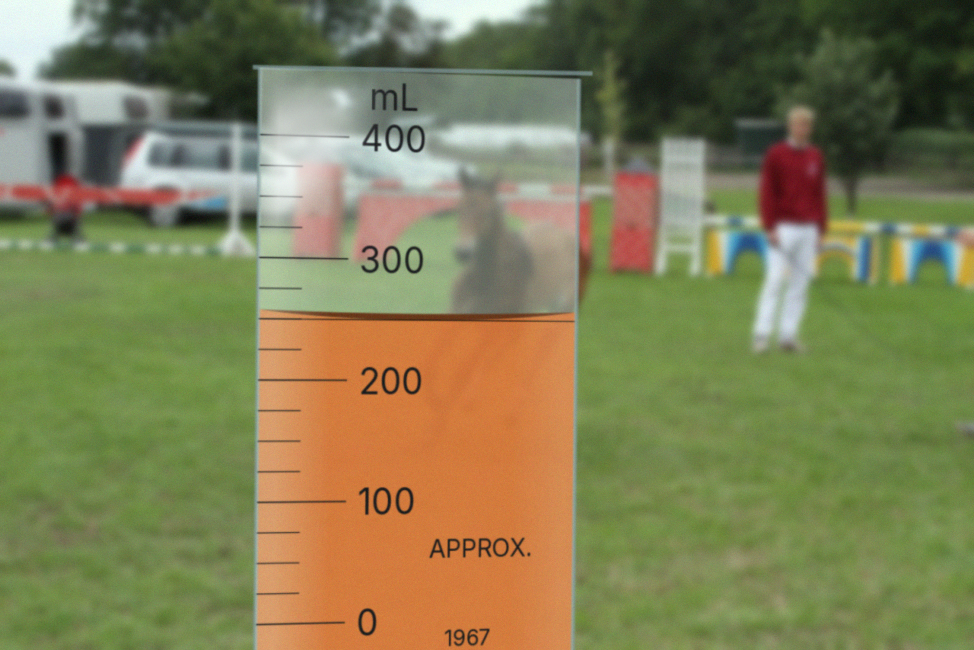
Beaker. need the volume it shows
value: 250 mL
